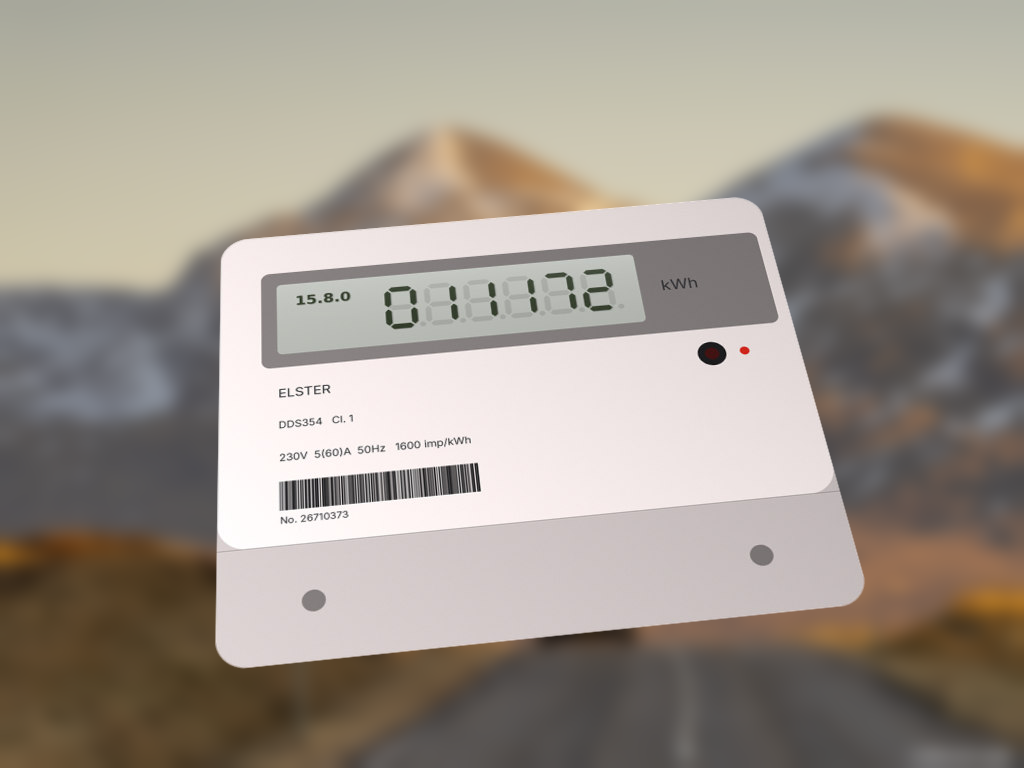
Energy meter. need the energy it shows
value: 11172 kWh
